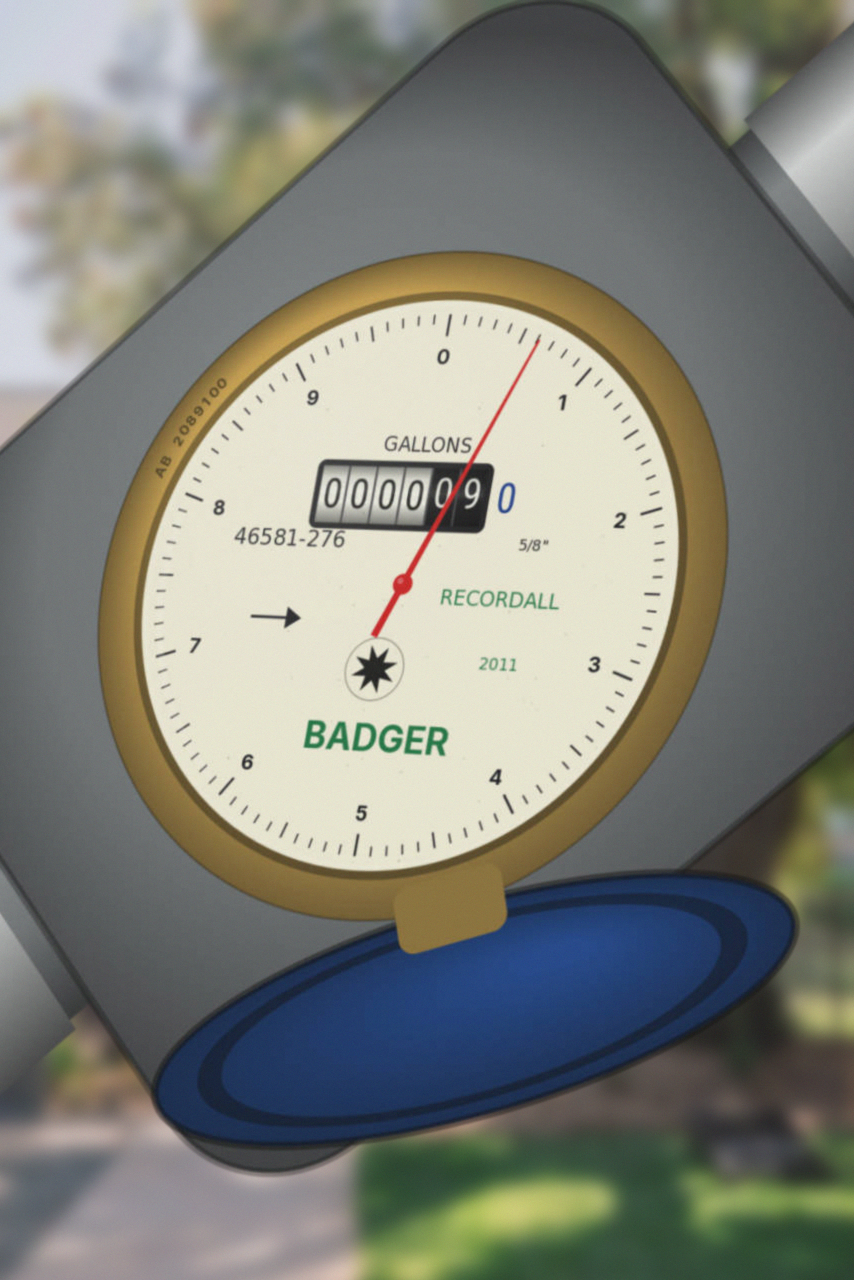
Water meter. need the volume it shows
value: 90.6 gal
